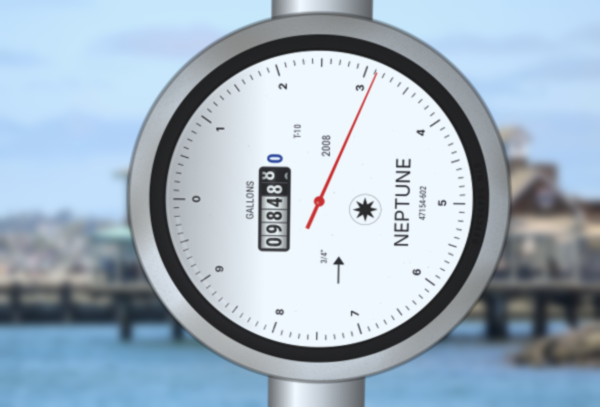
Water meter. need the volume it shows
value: 984883.1 gal
